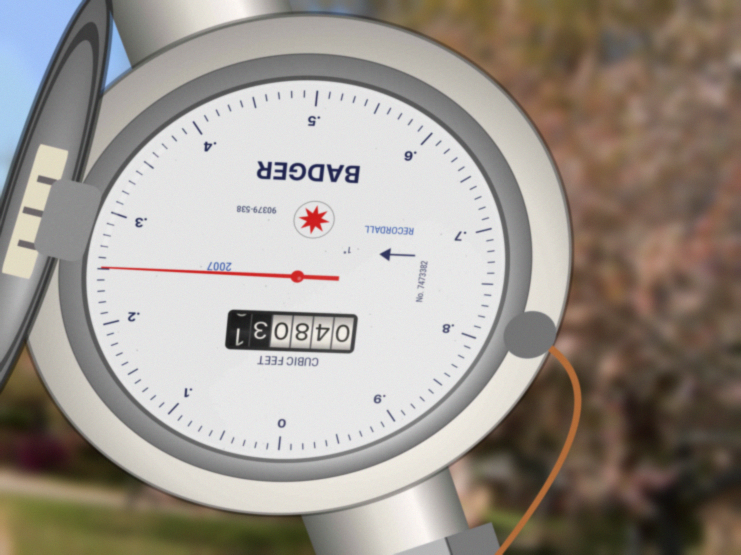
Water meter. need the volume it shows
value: 48031.25 ft³
